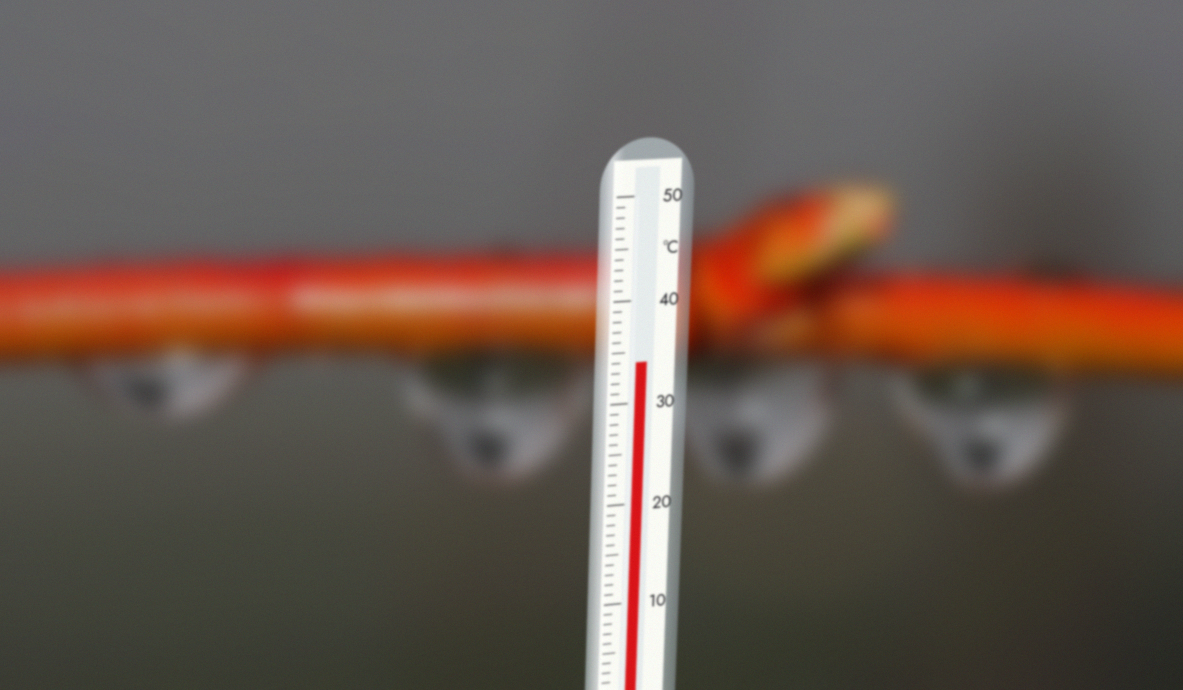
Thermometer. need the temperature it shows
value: 34 °C
